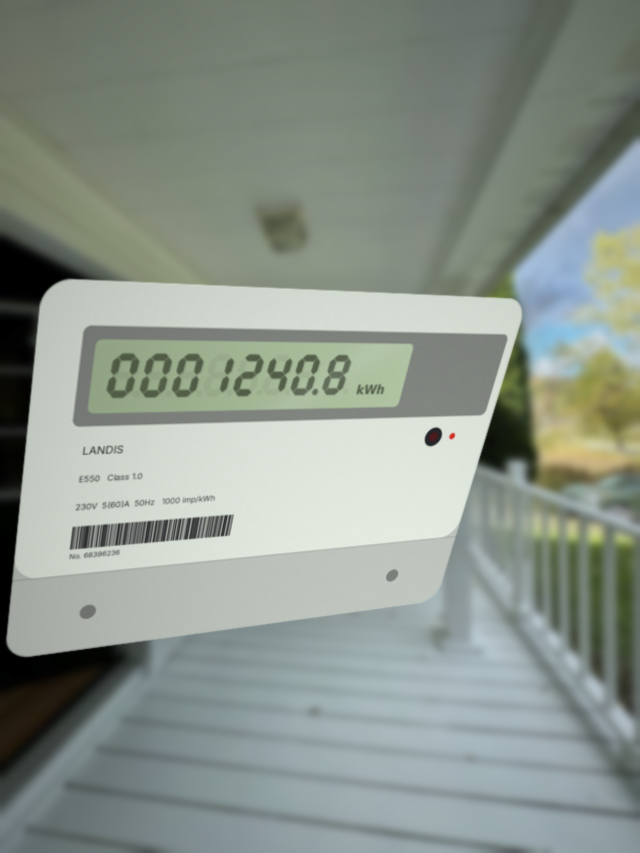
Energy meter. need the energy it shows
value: 1240.8 kWh
